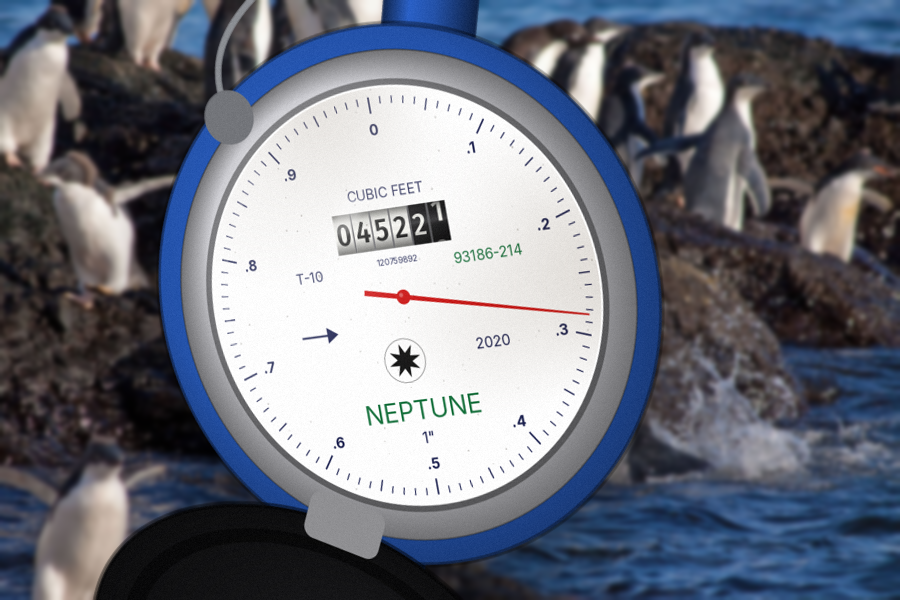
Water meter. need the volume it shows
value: 45221.28 ft³
